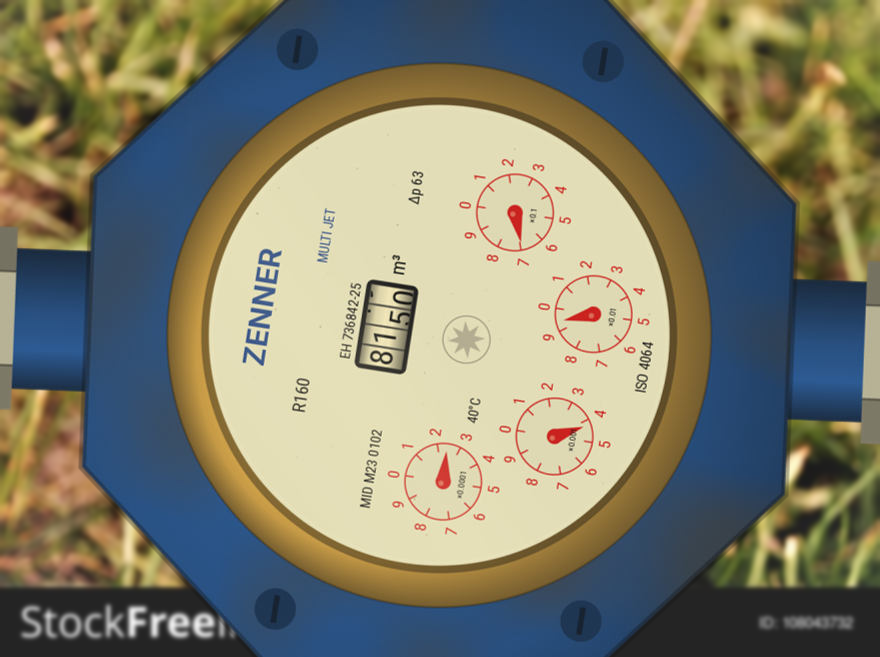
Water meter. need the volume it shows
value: 8149.6942 m³
